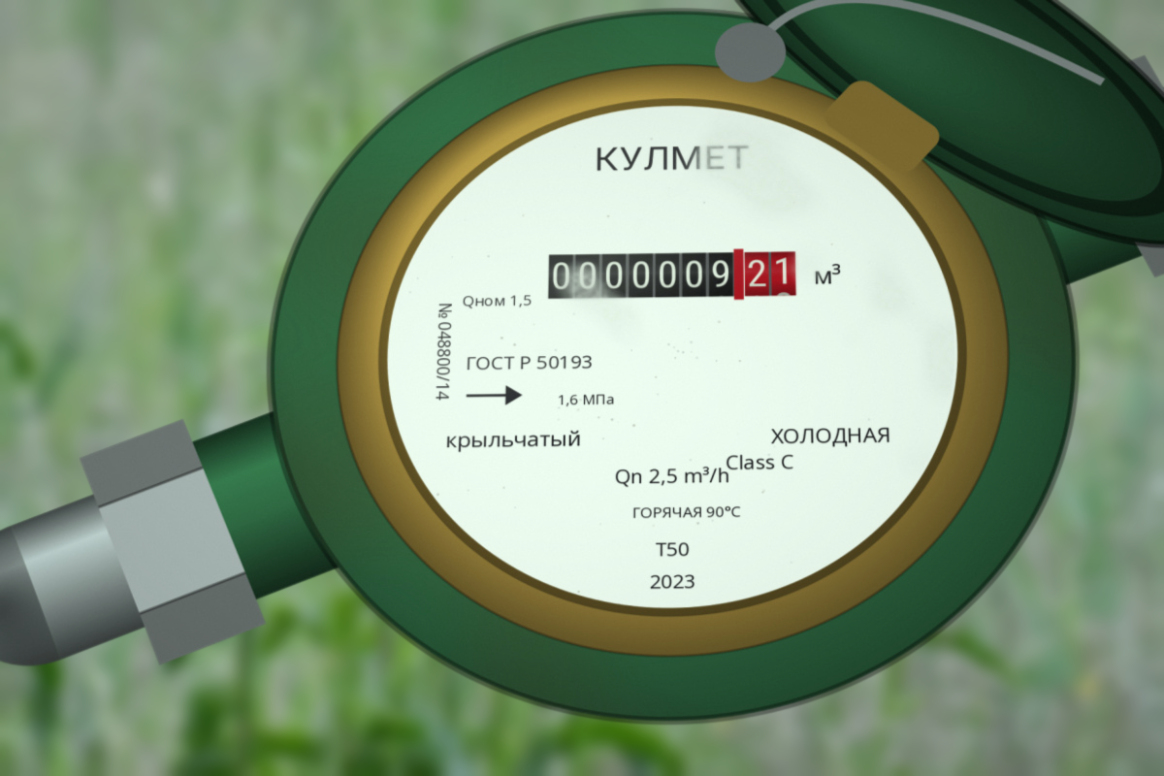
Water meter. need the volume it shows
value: 9.21 m³
